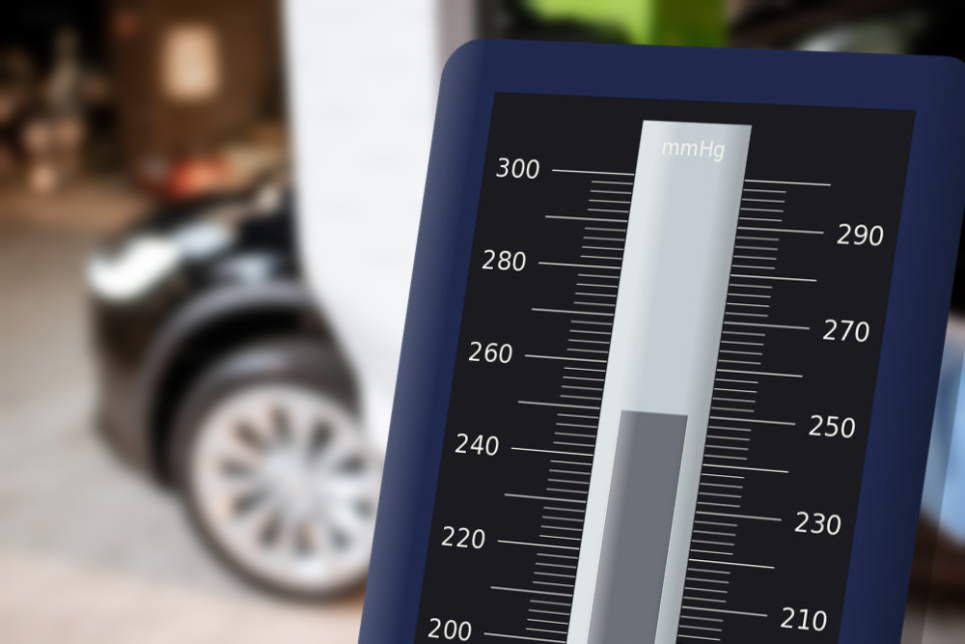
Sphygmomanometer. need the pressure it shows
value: 250 mmHg
